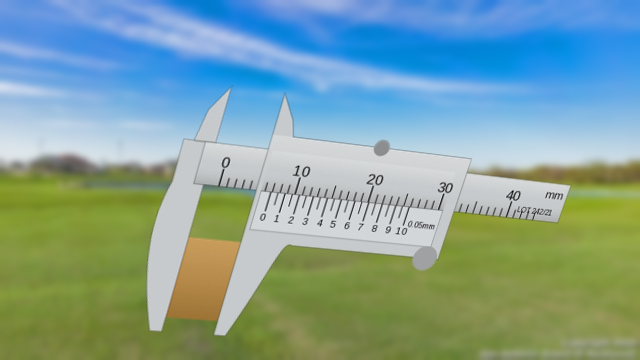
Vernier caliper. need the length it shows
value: 6.8 mm
